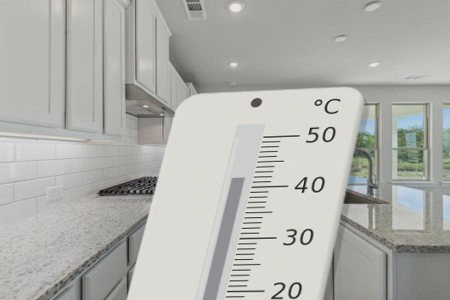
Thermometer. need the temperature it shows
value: 42 °C
